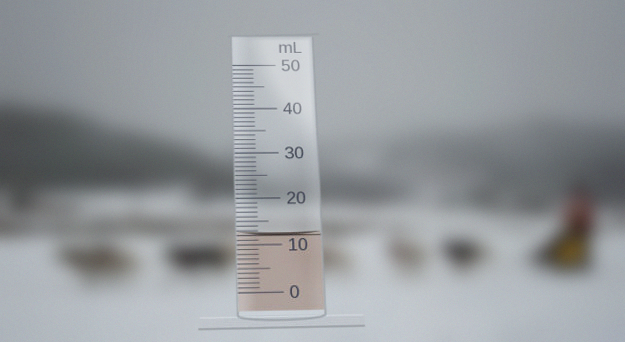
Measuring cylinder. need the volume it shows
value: 12 mL
